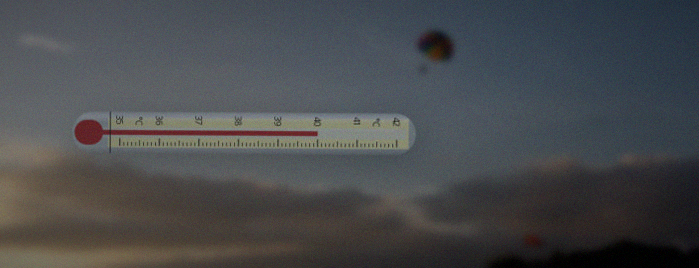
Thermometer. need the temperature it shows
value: 40 °C
